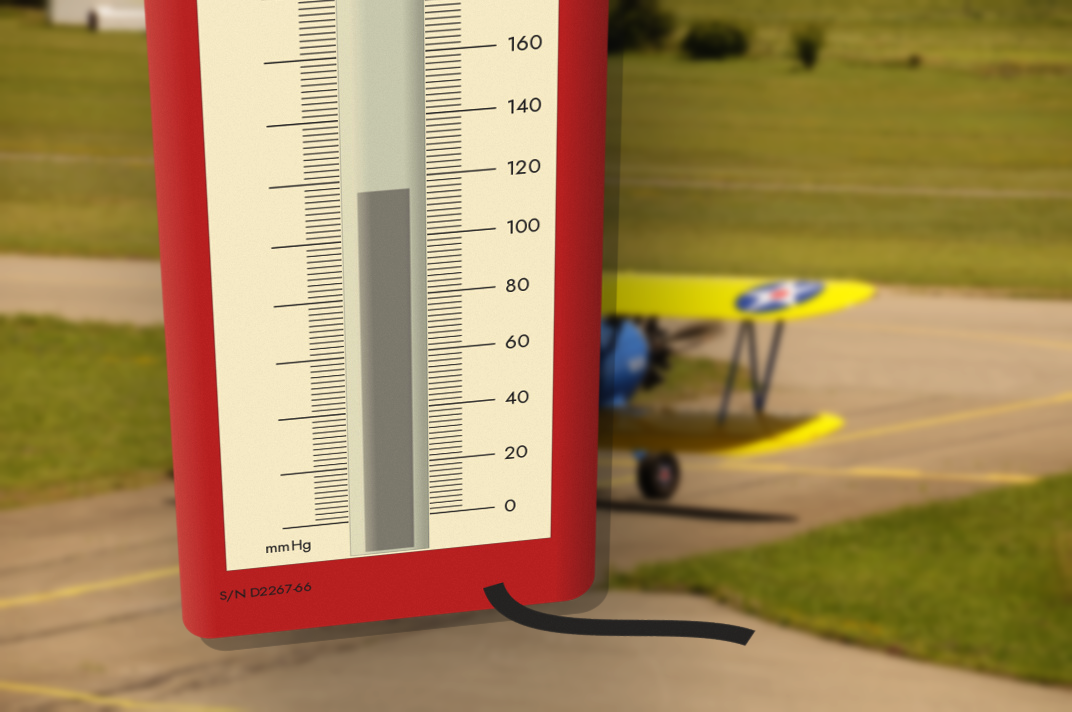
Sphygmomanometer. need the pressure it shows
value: 116 mmHg
